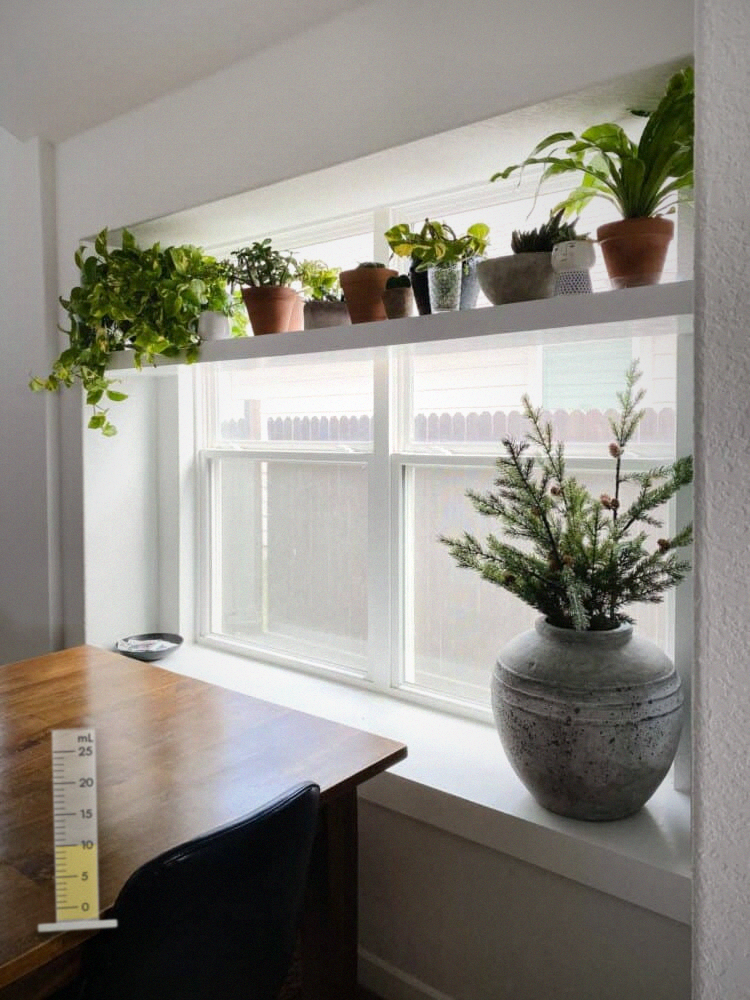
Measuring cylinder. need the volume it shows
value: 10 mL
